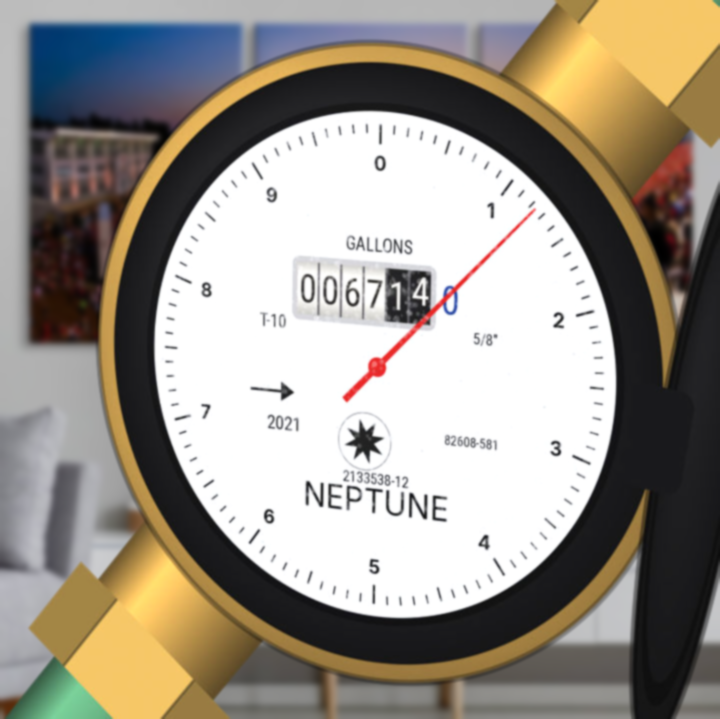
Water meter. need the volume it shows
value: 67141.2 gal
